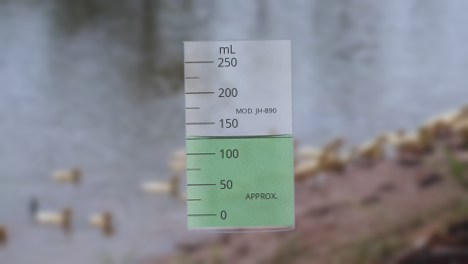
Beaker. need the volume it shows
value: 125 mL
